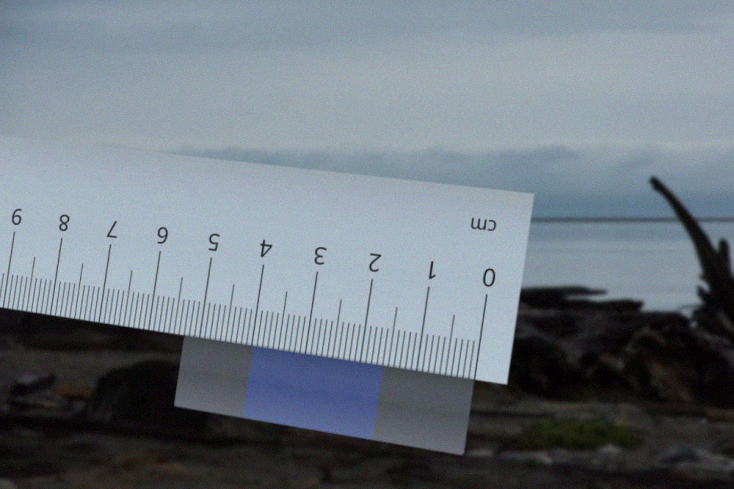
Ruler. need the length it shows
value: 5.3 cm
